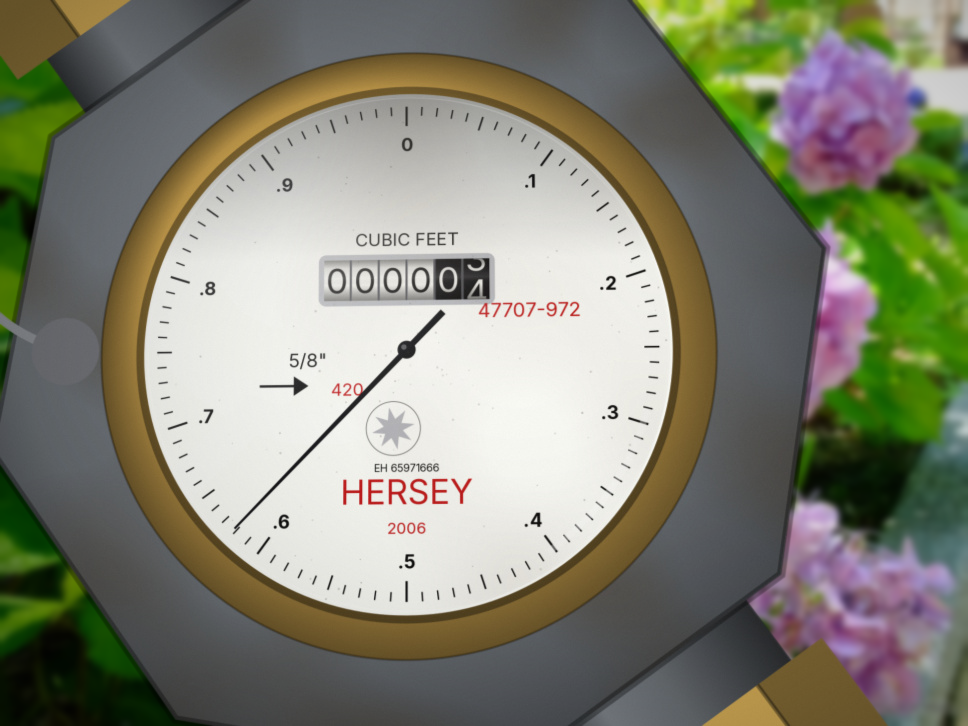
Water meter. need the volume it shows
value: 3.62 ft³
